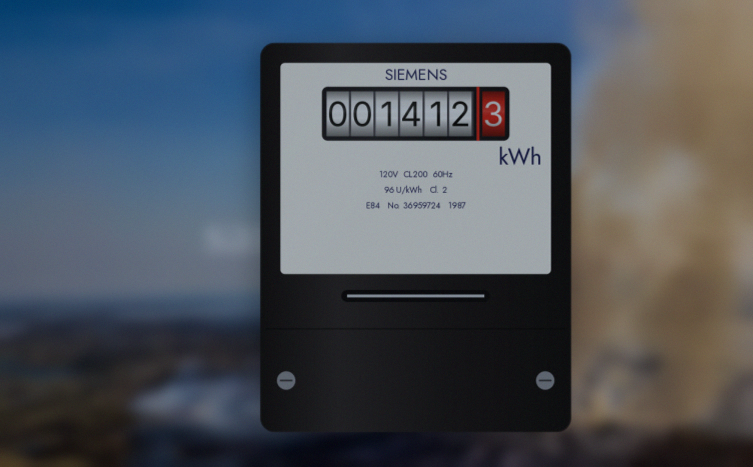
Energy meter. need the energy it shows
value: 1412.3 kWh
